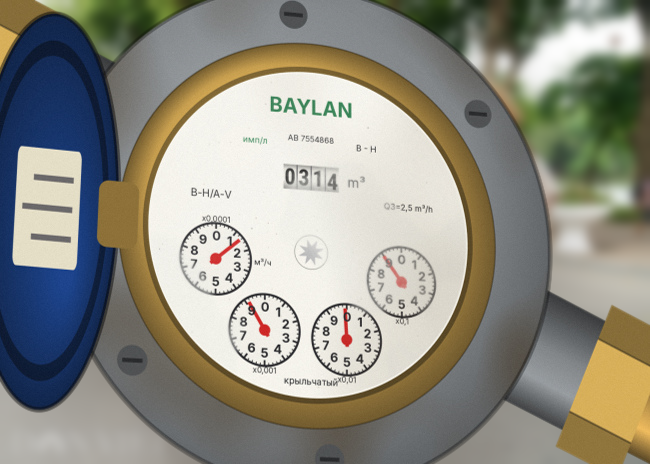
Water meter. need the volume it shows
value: 313.8991 m³
